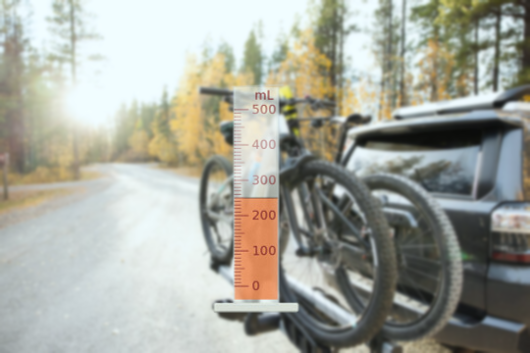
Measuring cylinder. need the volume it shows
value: 250 mL
